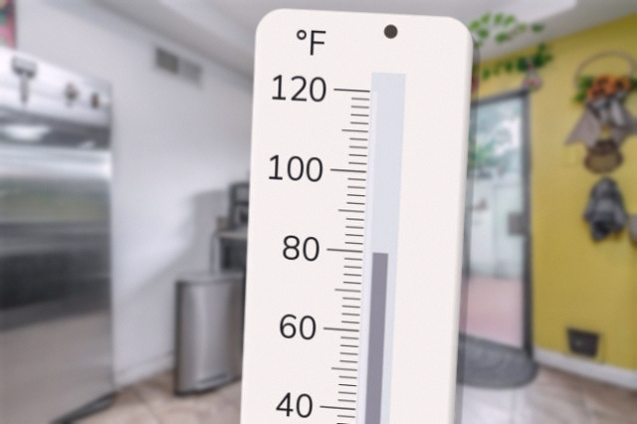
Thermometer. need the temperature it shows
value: 80 °F
